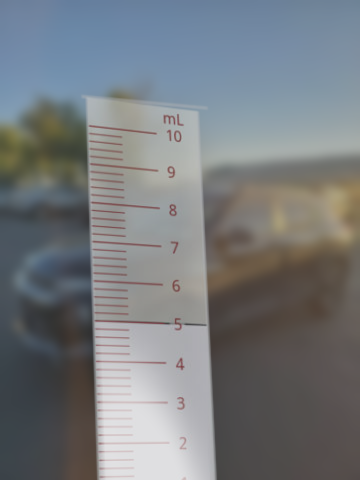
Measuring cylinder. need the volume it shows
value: 5 mL
